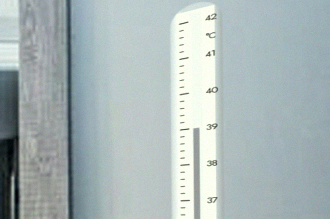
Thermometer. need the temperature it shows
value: 39 °C
